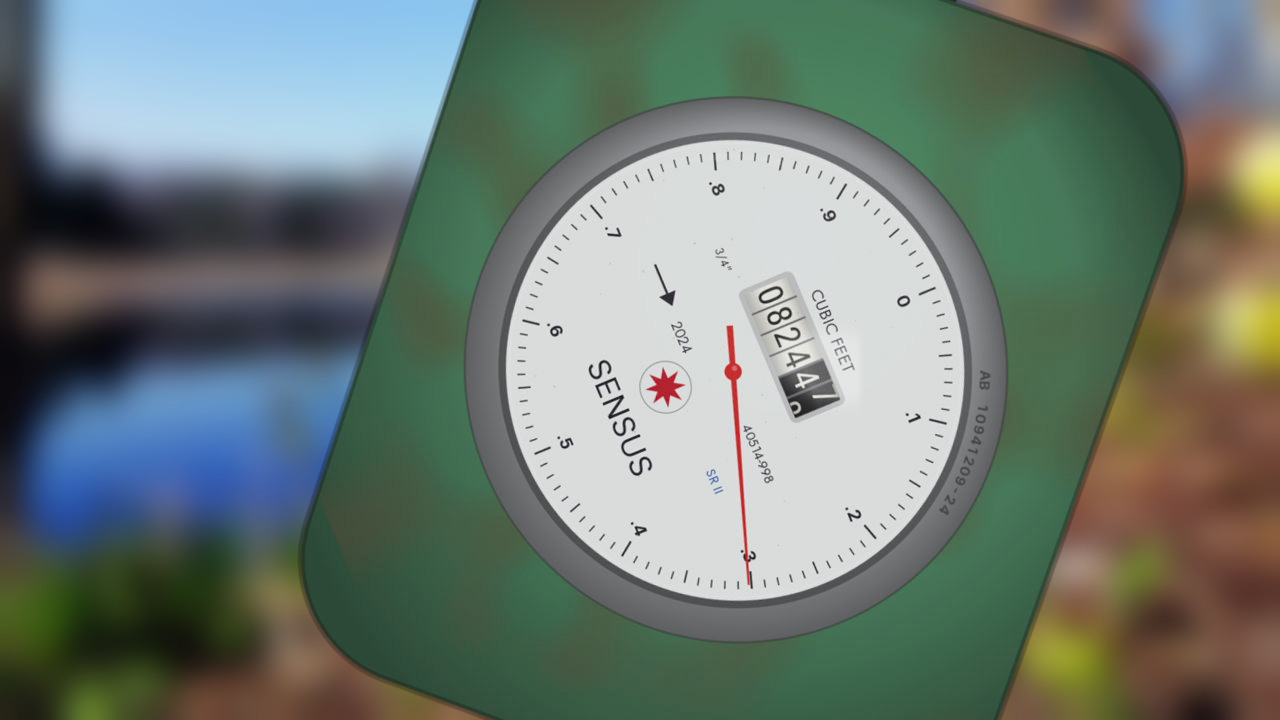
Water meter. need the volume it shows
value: 82447.30 ft³
